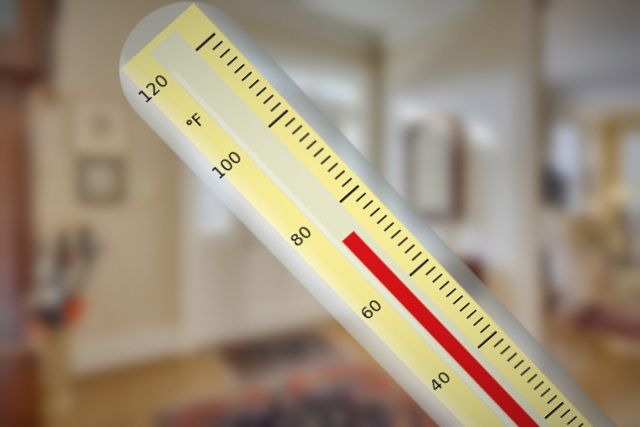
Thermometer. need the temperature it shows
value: 74 °F
